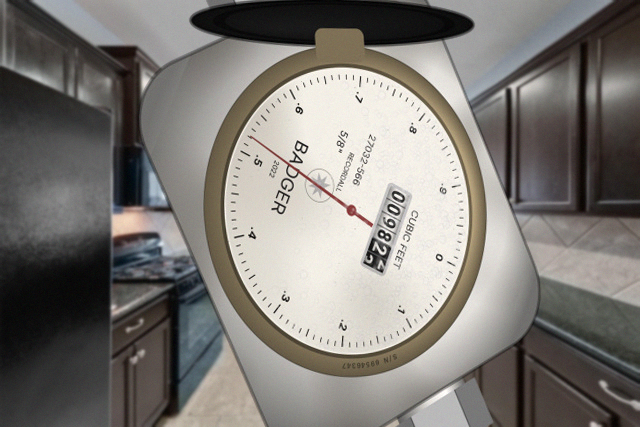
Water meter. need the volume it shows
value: 9822.52 ft³
